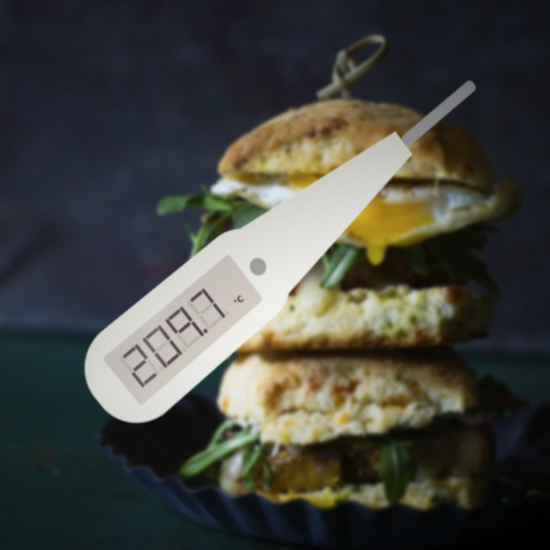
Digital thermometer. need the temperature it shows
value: 209.7 °C
